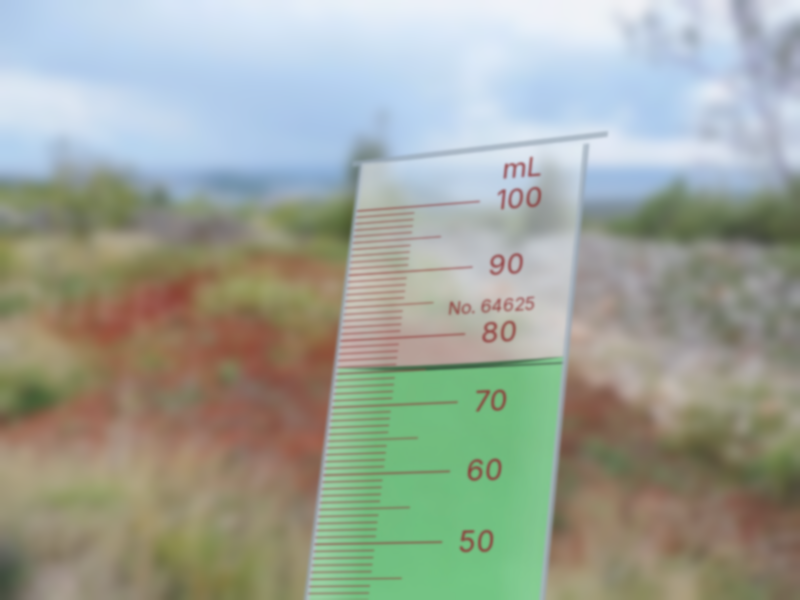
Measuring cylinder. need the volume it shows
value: 75 mL
